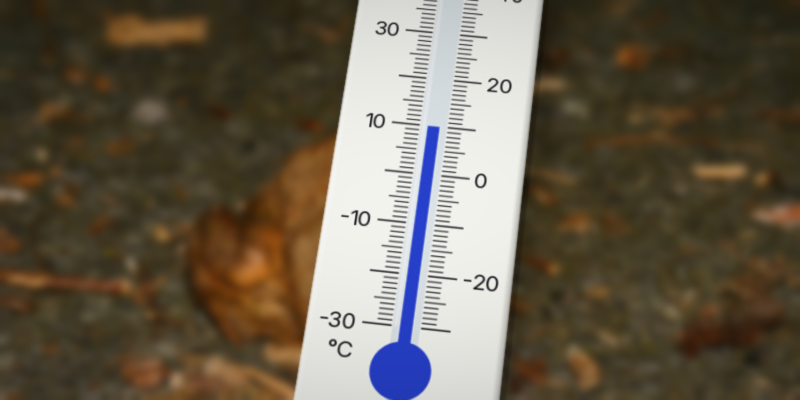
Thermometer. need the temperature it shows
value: 10 °C
